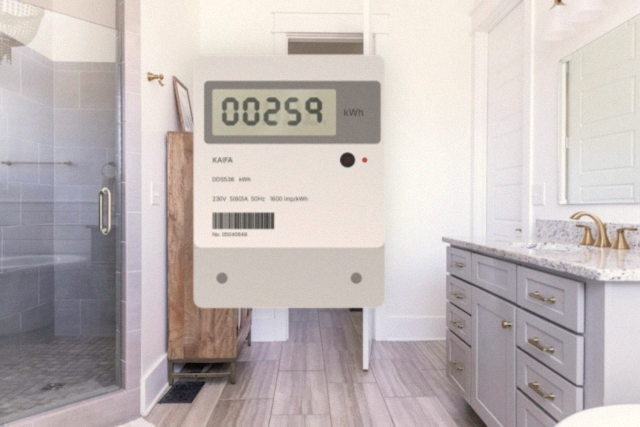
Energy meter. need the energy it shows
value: 259 kWh
